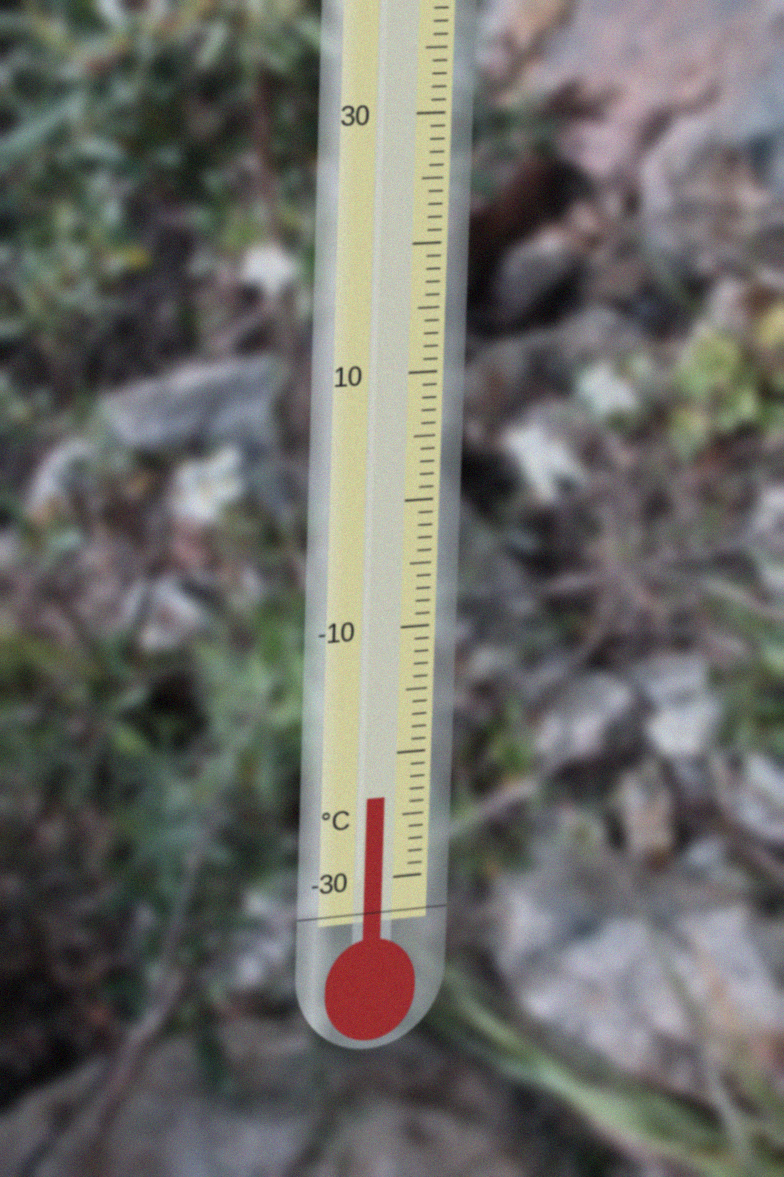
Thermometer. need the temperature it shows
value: -23.5 °C
